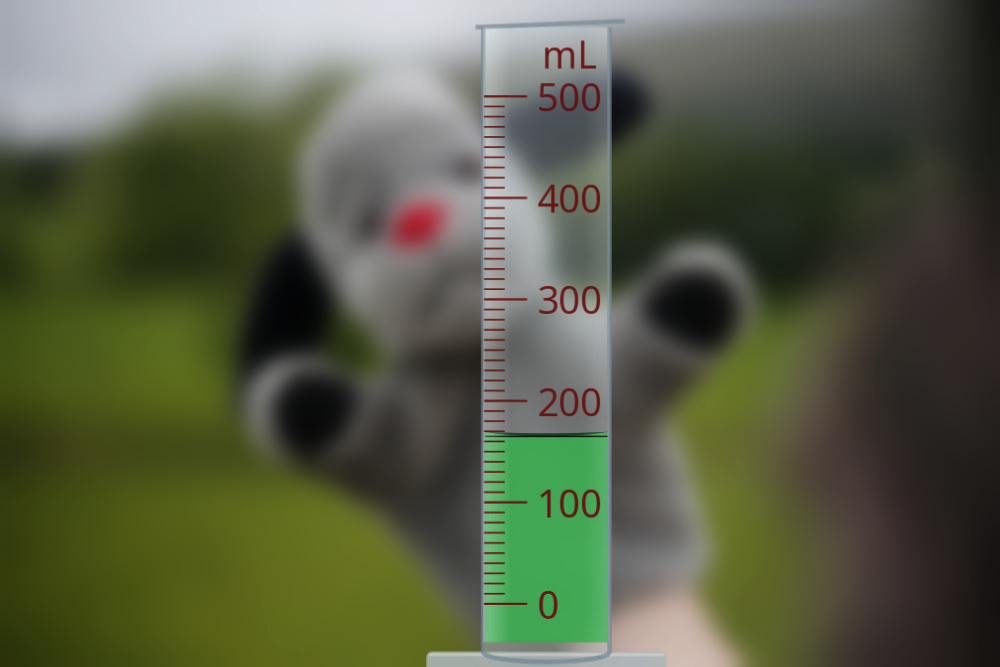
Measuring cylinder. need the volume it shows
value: 165 mL
